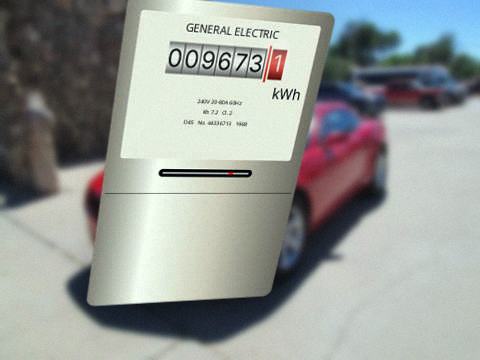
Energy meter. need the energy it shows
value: 9673.1 kWh
